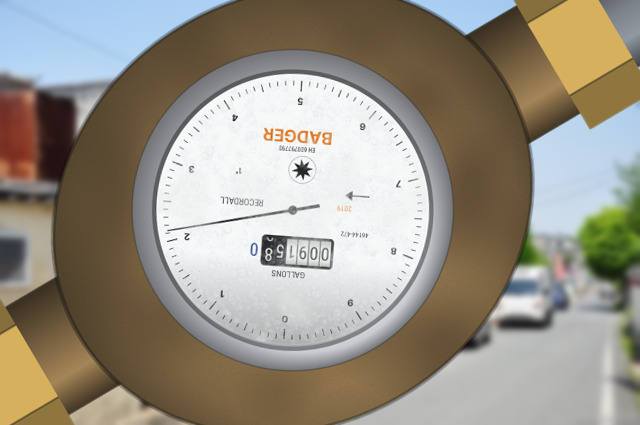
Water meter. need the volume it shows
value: 91582.1 gal
